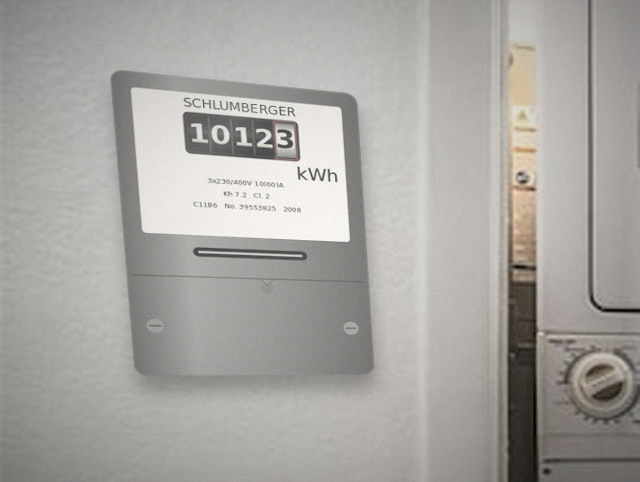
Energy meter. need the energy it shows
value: 1012.3 kWh
